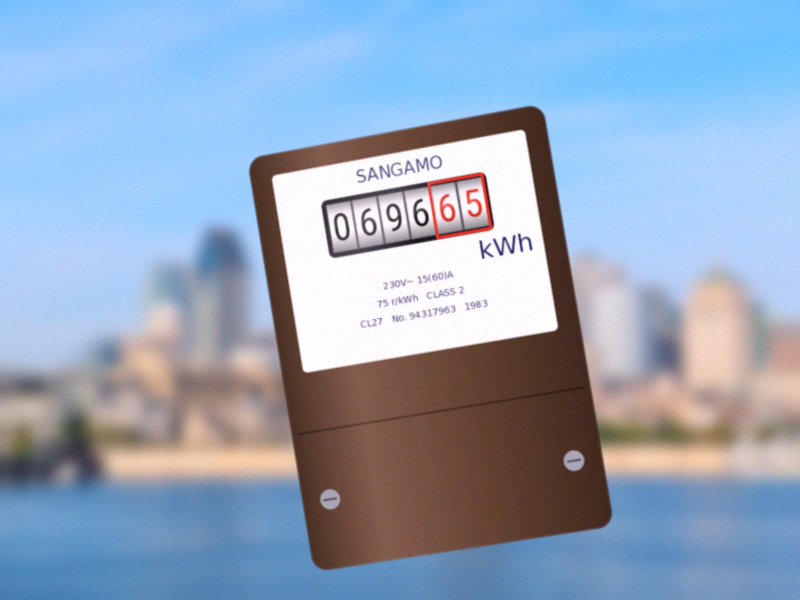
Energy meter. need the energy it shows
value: 696.65 kWh
